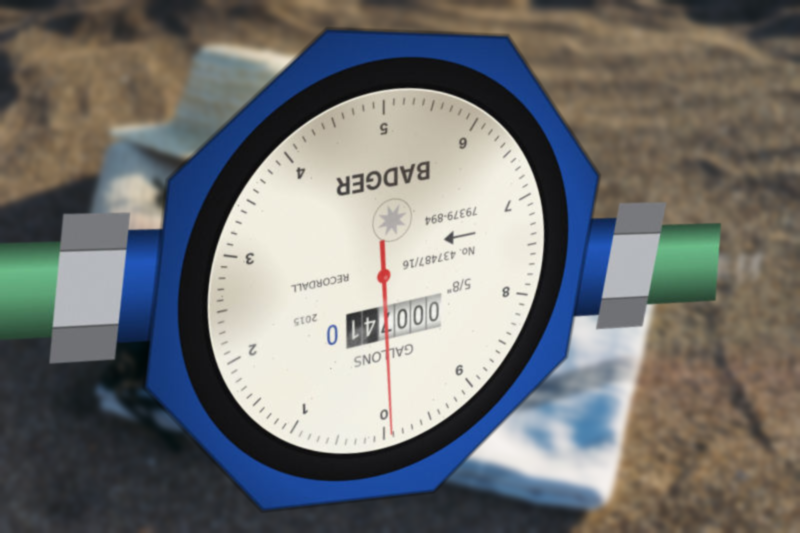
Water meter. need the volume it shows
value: 7409.9 gal
